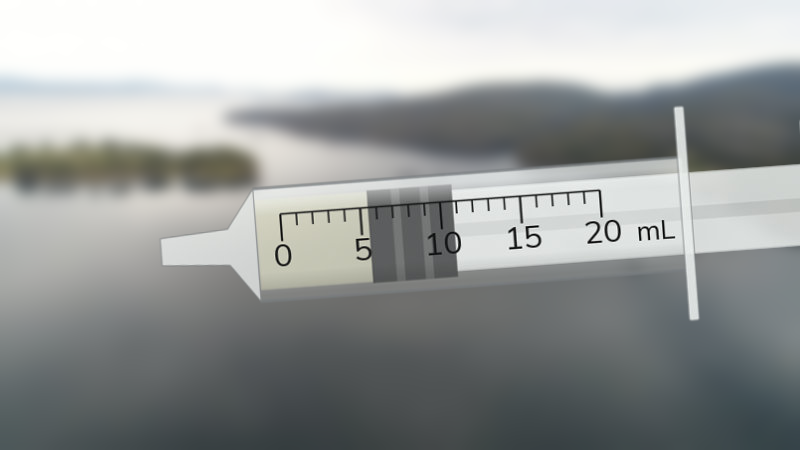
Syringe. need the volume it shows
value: 5.5 mL
